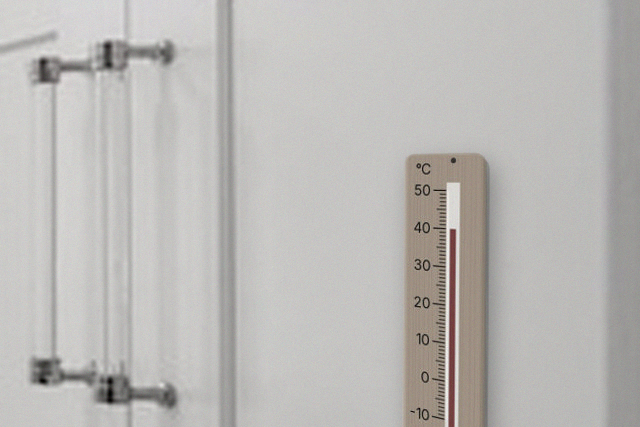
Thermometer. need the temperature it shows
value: 40 °C
